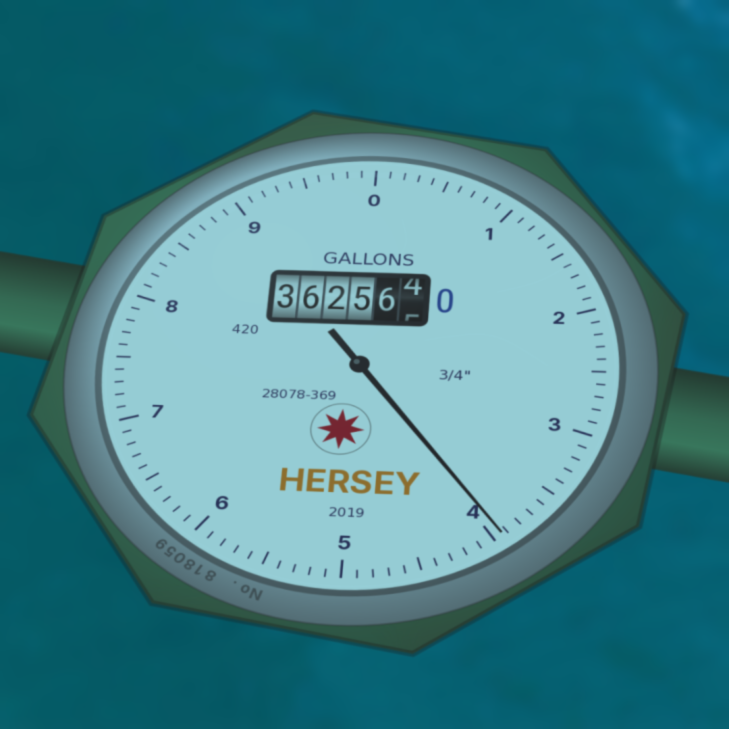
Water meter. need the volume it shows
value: 3625643.9 gal
